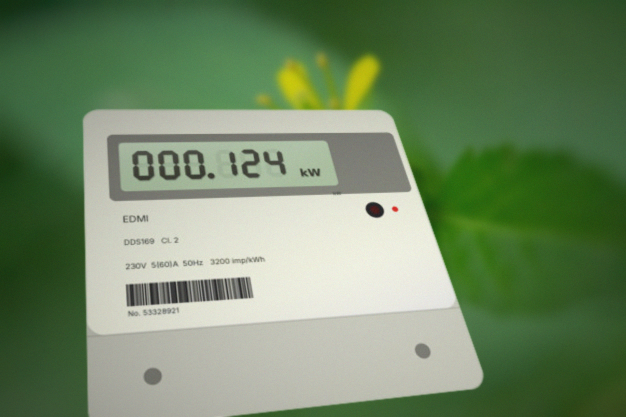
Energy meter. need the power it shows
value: 0.124 kW
